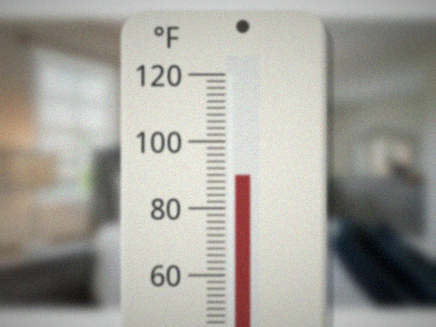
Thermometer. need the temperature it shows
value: 90 °F
